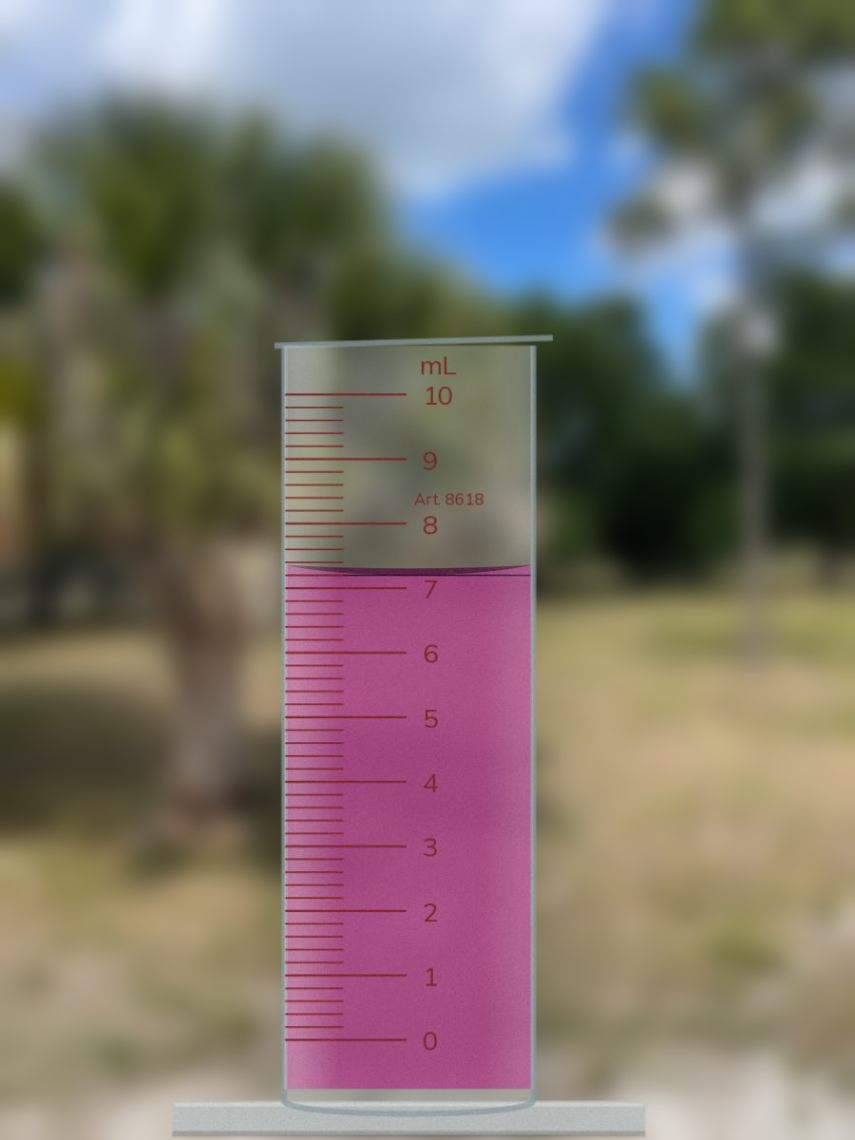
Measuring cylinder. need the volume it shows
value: 7.2 mL
